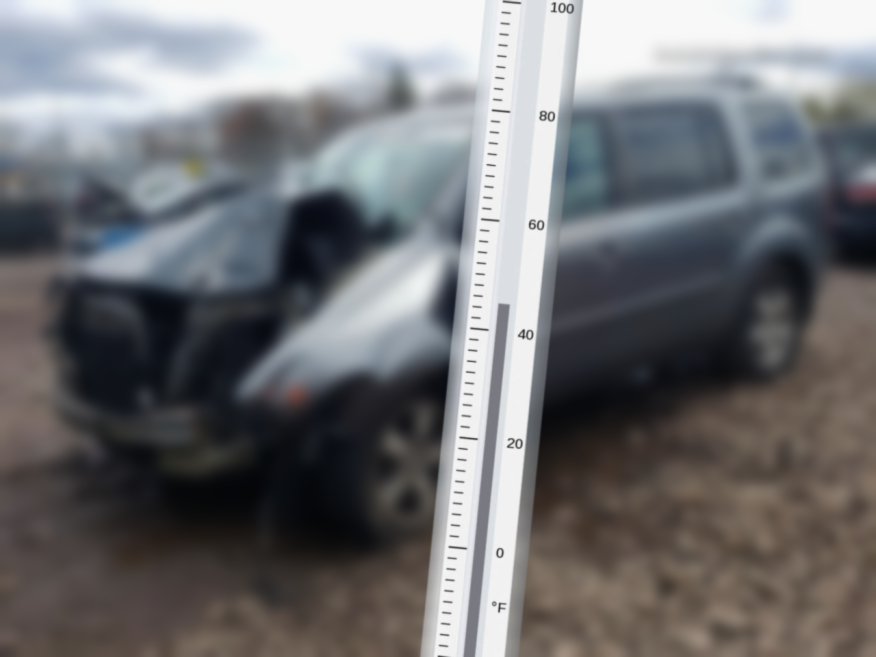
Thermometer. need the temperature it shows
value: 45 °F
